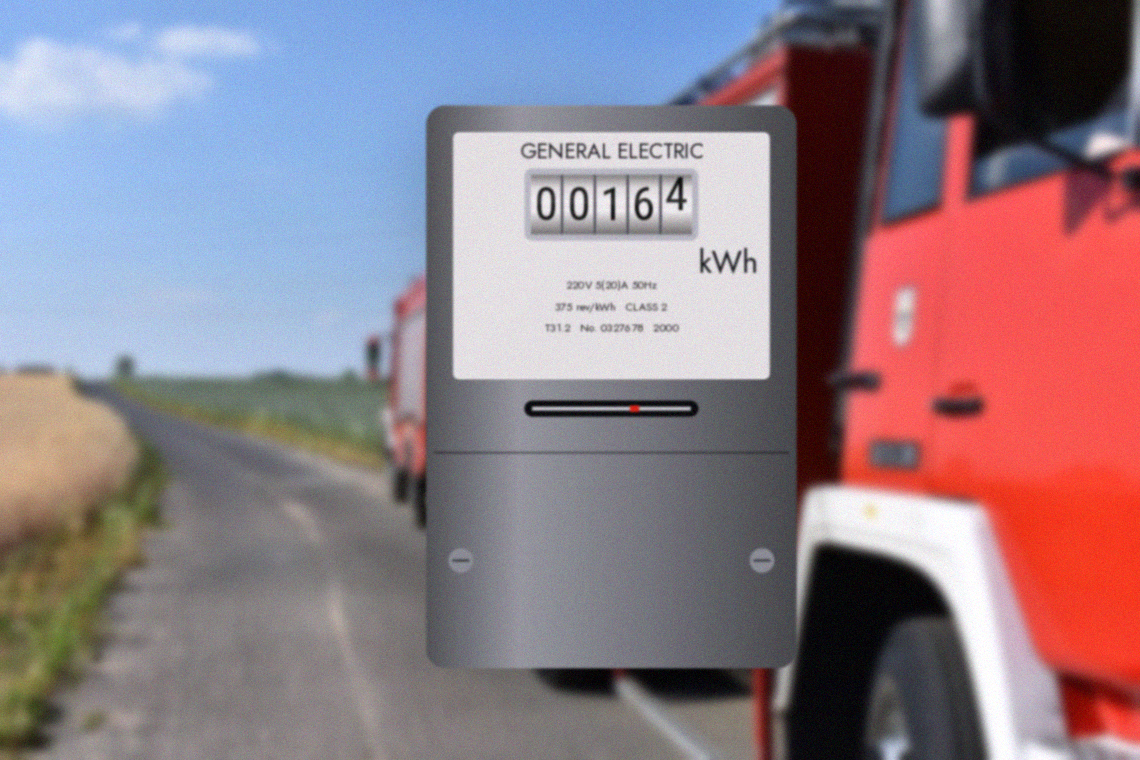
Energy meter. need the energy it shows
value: 164 kWh
